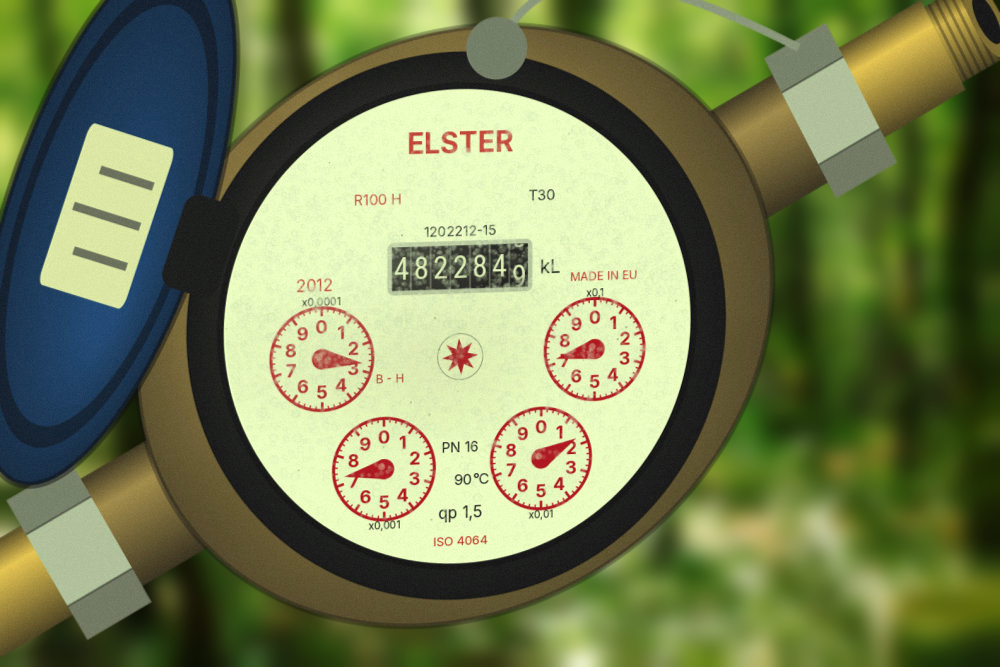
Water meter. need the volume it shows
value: 4822848.7172 kL
